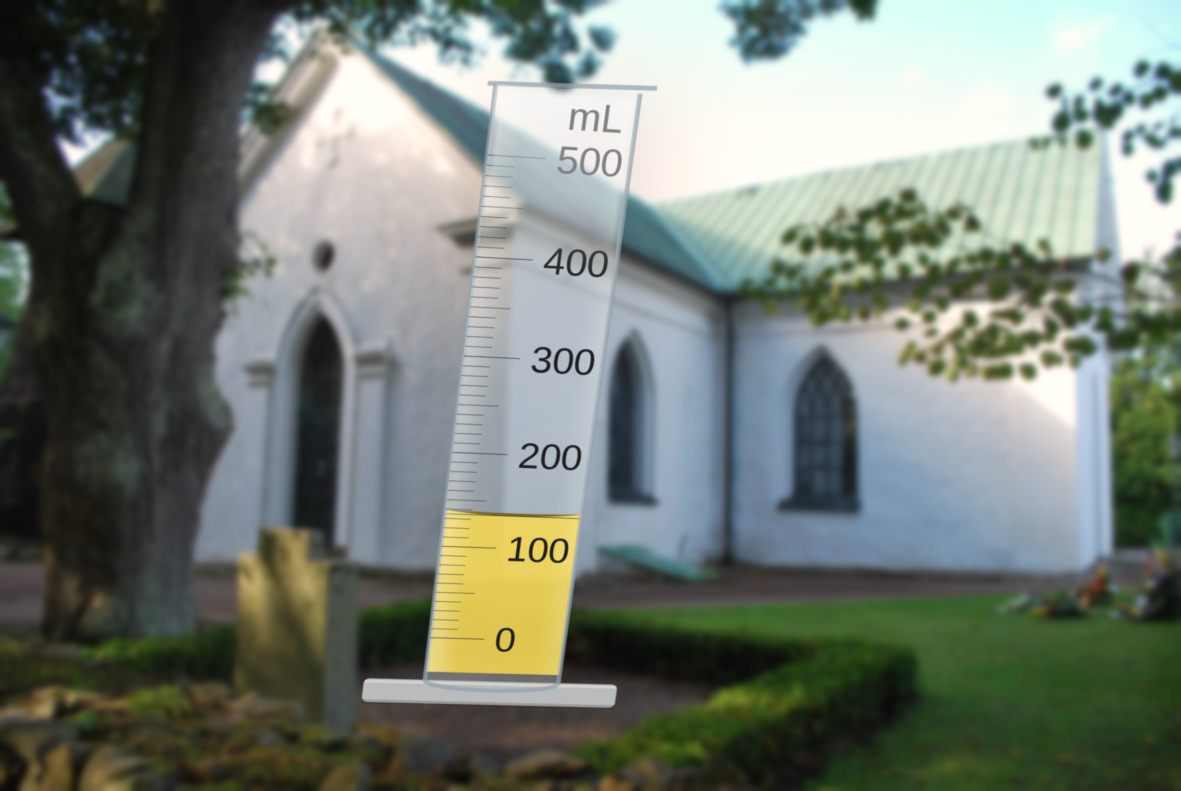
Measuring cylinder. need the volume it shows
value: 135 mL
